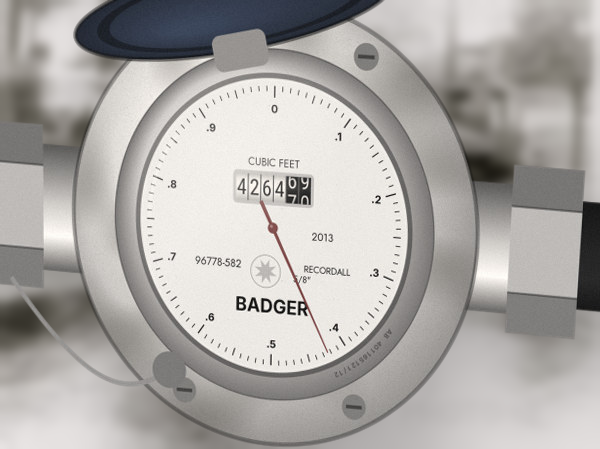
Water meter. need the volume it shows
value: 426469.42 ft³
